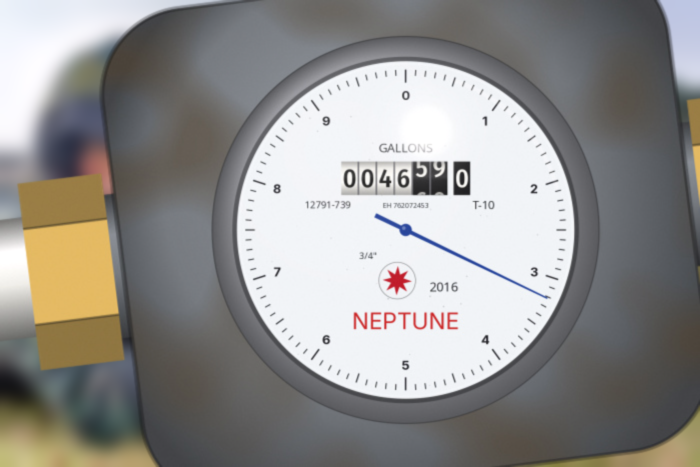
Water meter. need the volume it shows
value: 46593.2 gal
